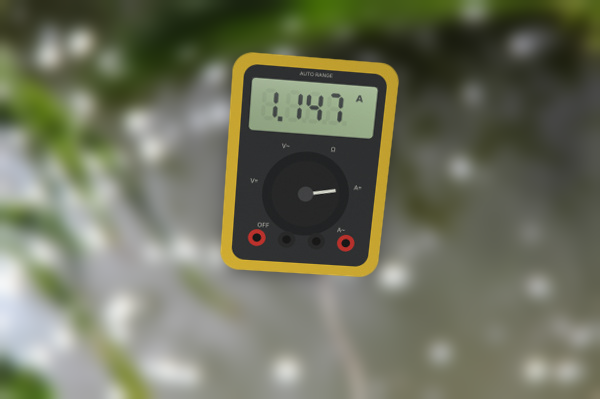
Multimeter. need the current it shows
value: 1.147 A
